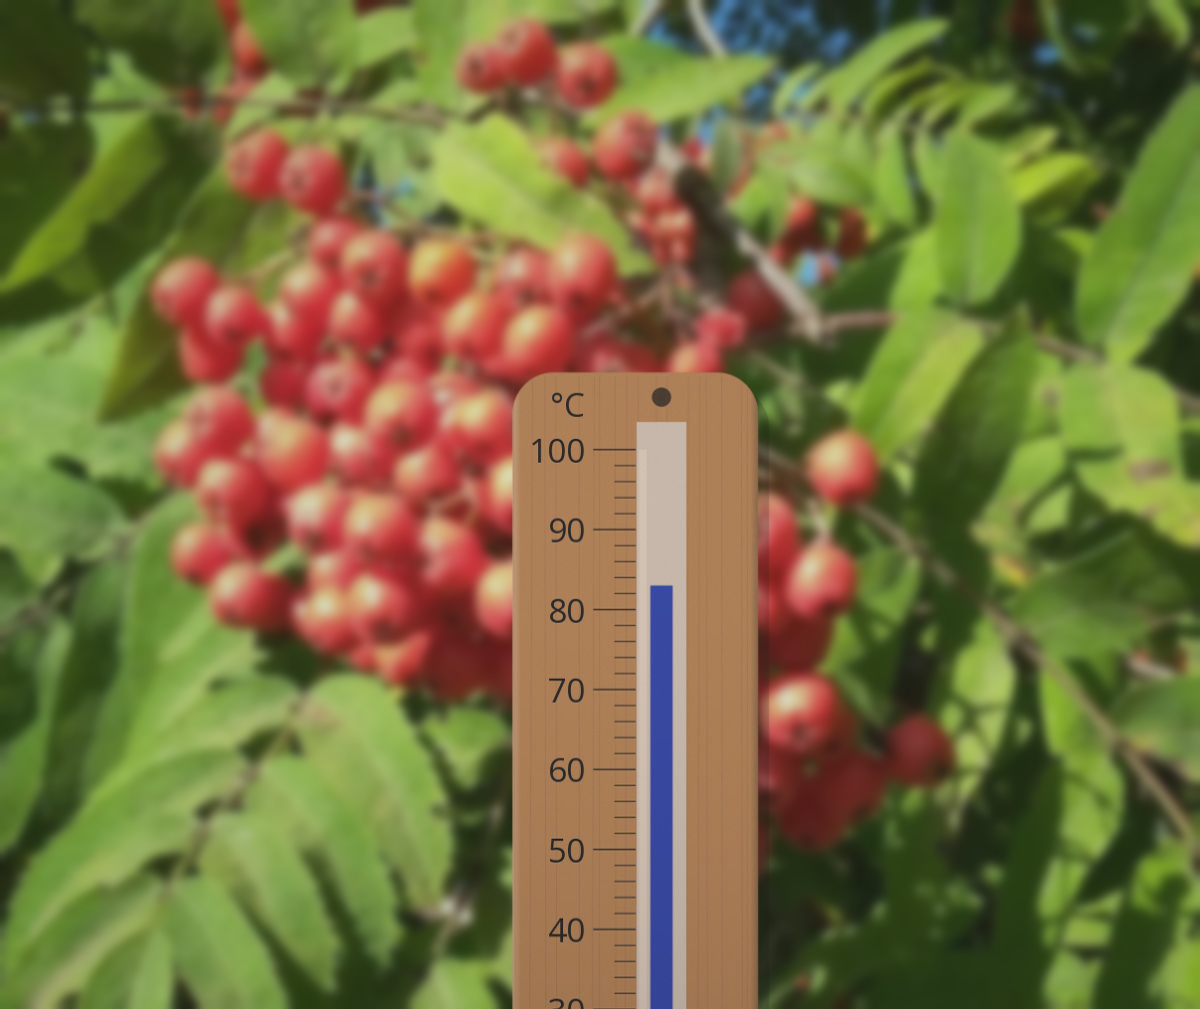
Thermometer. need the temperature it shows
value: 83 °C
